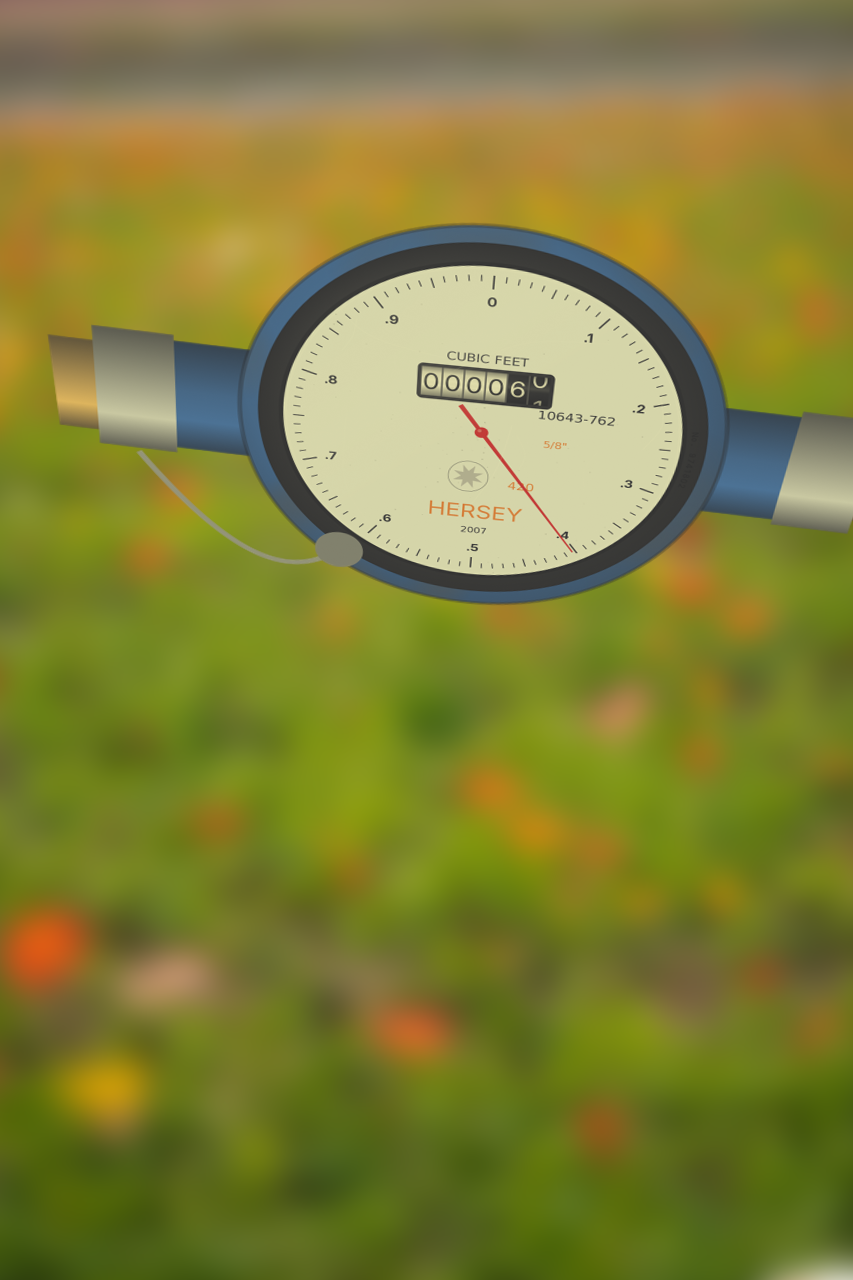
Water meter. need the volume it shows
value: 60.40 ft³
